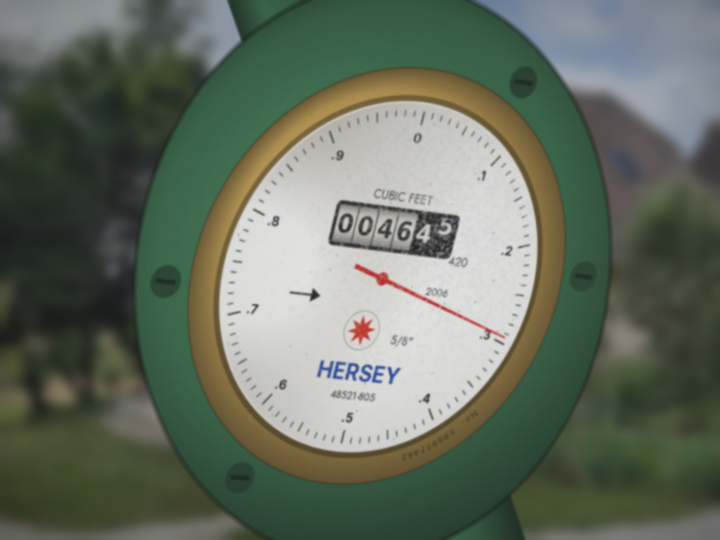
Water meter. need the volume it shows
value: 4645.29 ft³
